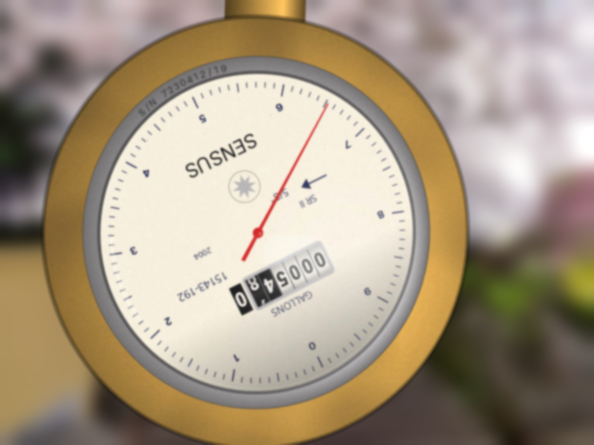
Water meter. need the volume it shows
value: 5476.5 gal
